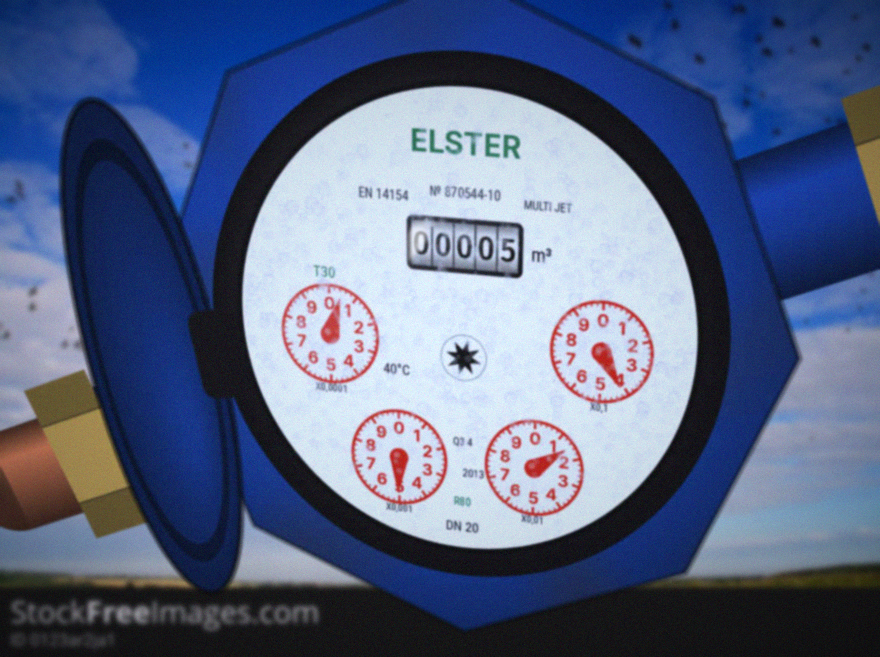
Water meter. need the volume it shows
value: 5.4150 m³
